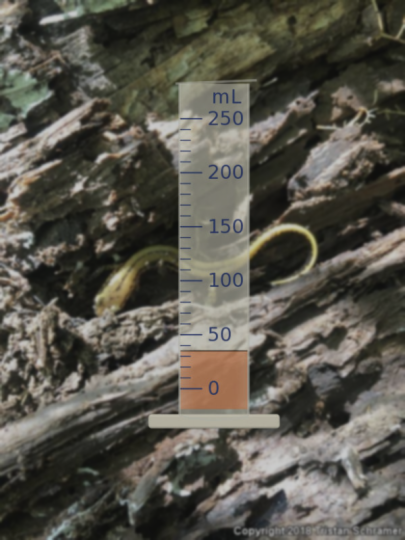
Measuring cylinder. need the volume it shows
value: 35 mL
